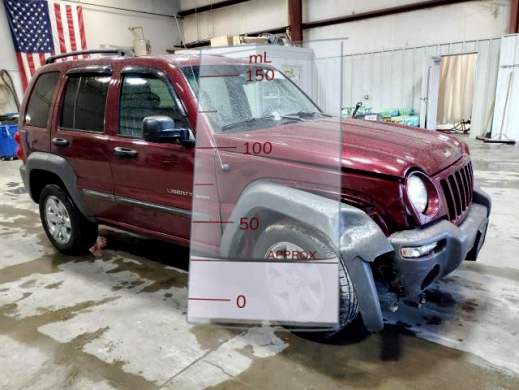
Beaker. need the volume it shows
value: 25 mL
